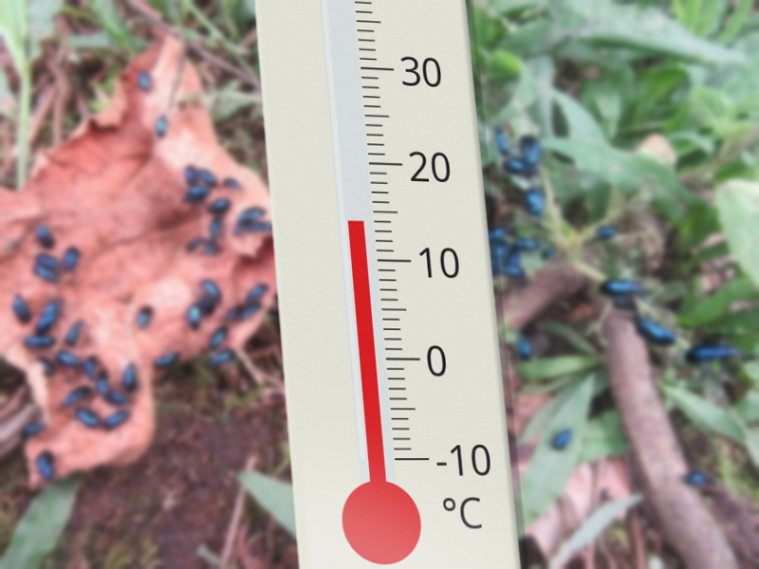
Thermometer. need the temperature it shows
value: 14 °C
